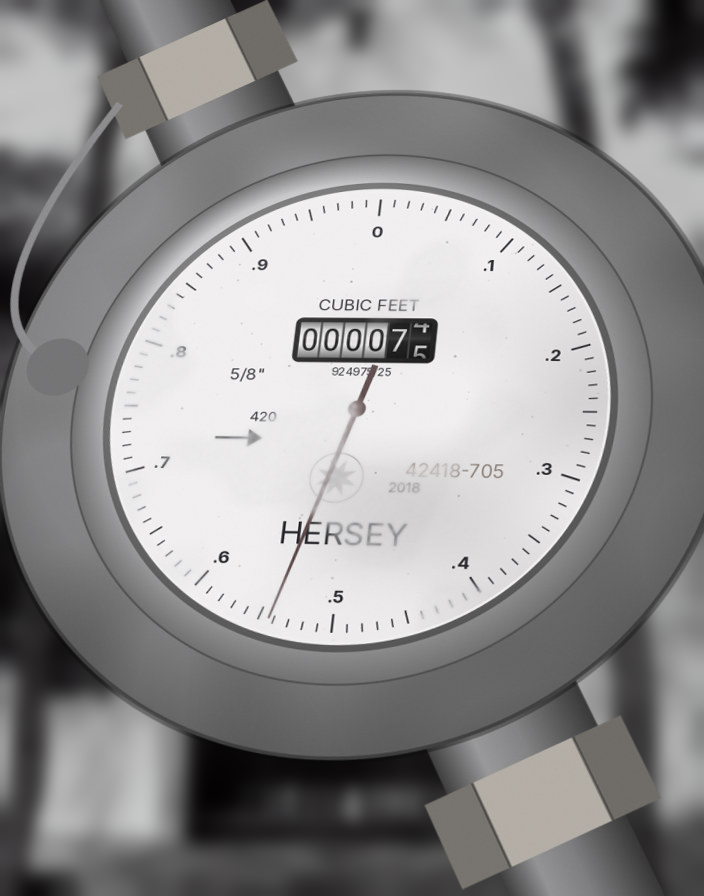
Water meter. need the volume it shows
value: 74.54 ft³
